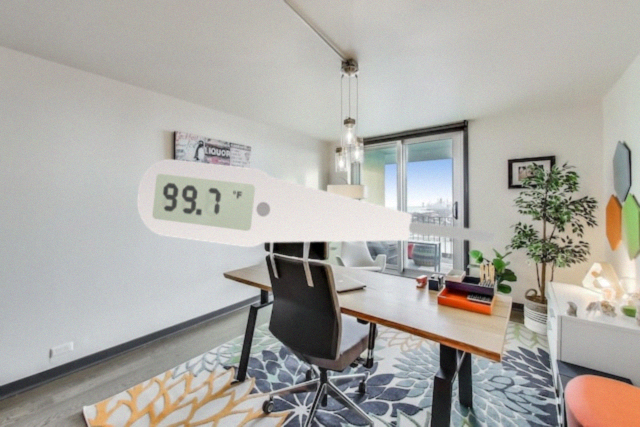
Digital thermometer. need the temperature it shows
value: 99.7 °F
